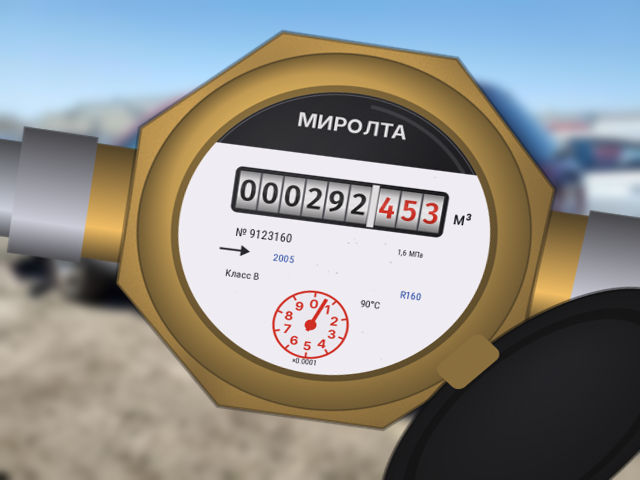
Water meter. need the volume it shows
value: 292.4530 m³
